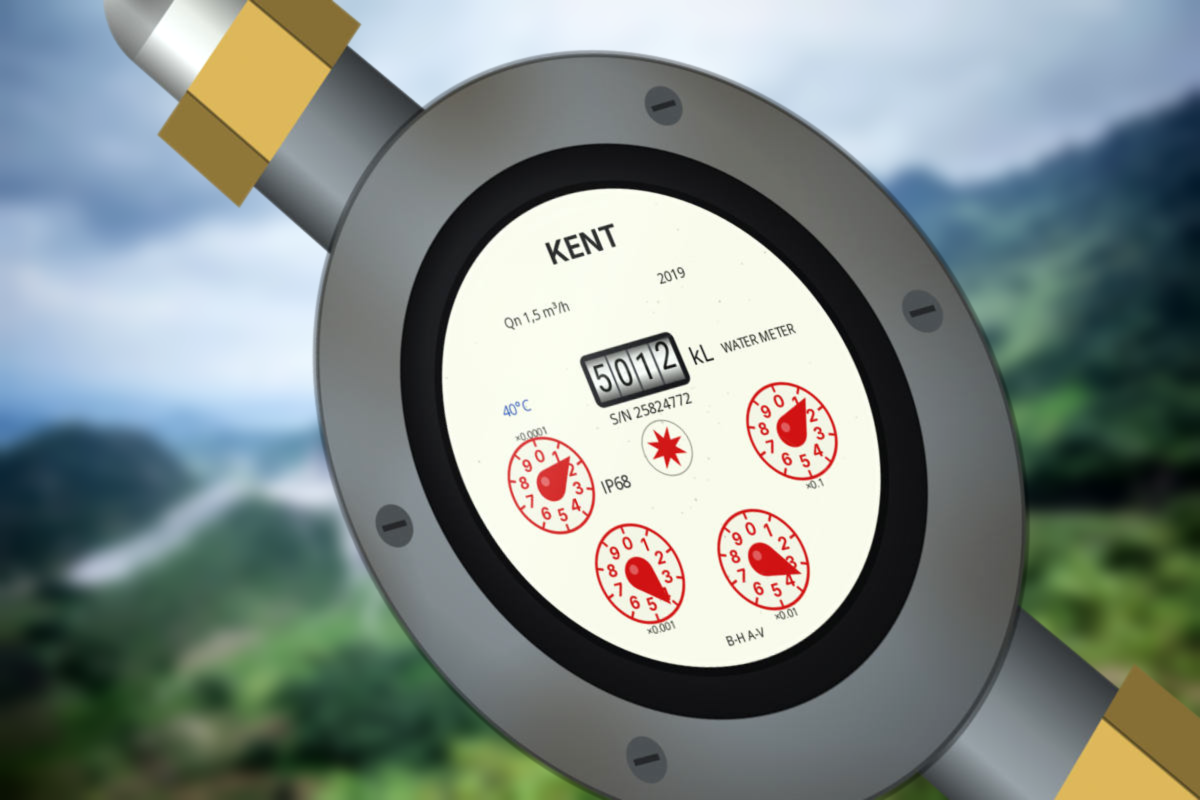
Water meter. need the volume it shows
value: 5012.1341 kL
